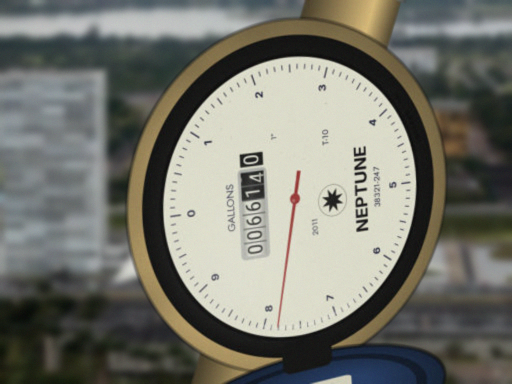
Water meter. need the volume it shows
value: 66137.8 gal
